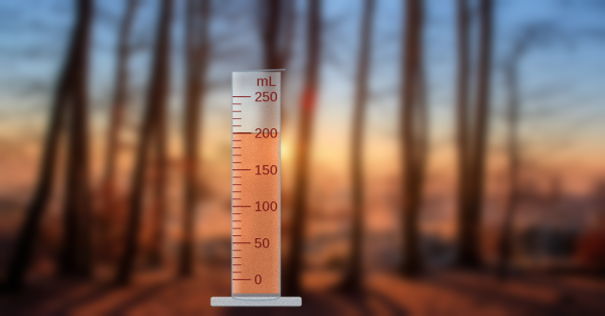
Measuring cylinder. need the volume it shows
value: 200 mL
